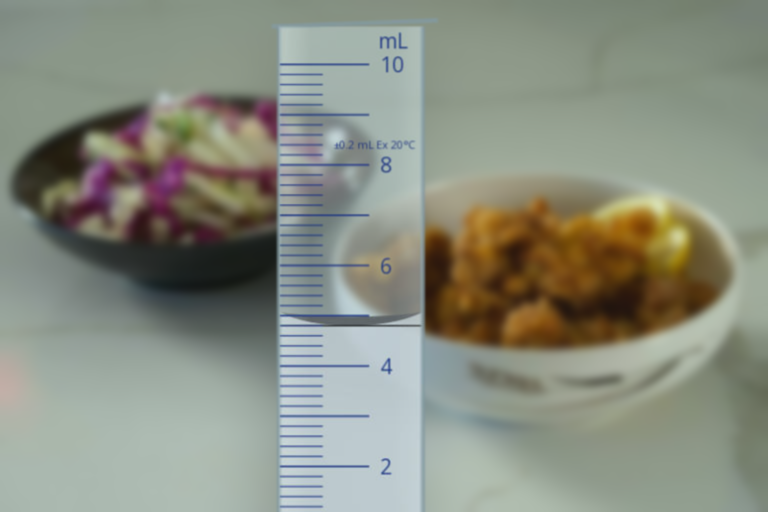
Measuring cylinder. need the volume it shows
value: 4.8 mL
